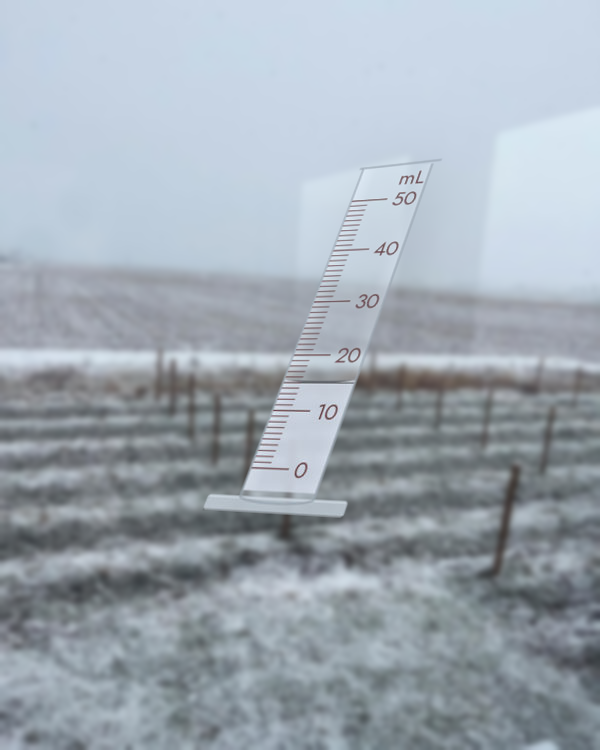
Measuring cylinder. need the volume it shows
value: 15 mL
